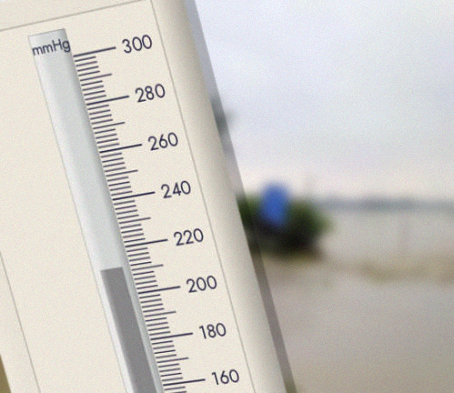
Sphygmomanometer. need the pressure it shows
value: 212 mmHg
